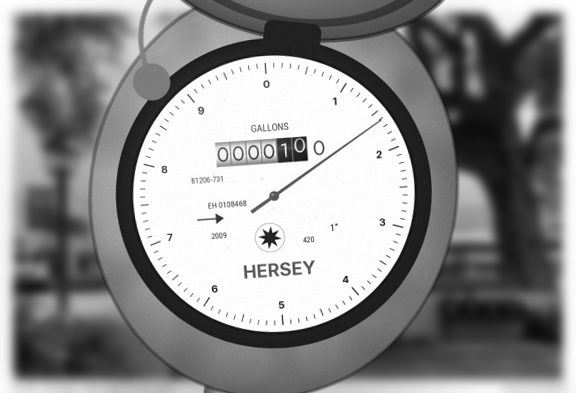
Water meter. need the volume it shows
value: 101.6 gal
